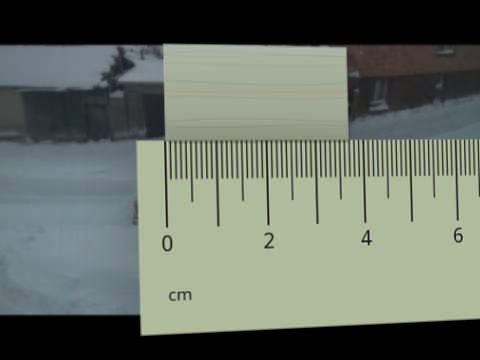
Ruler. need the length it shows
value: 3.7 cm
